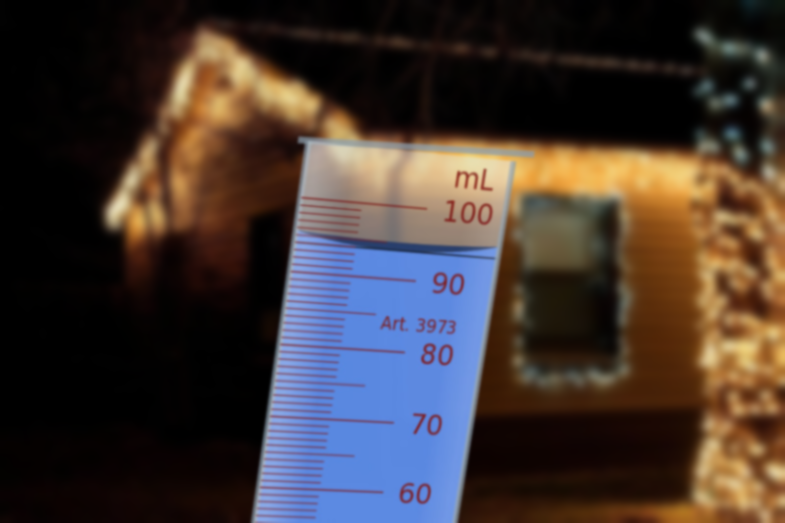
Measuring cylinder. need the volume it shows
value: 94 mL
